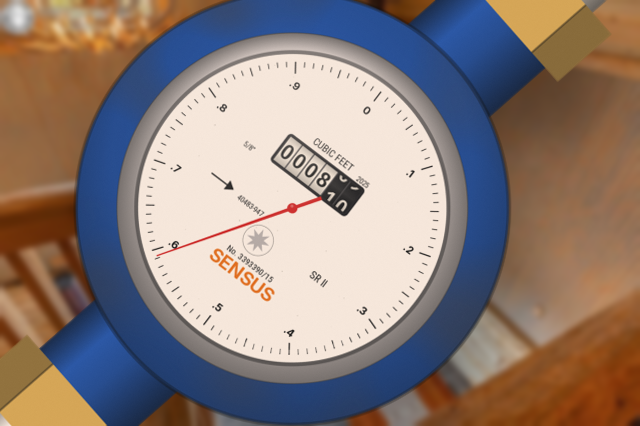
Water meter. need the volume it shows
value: 809.59 ft³
